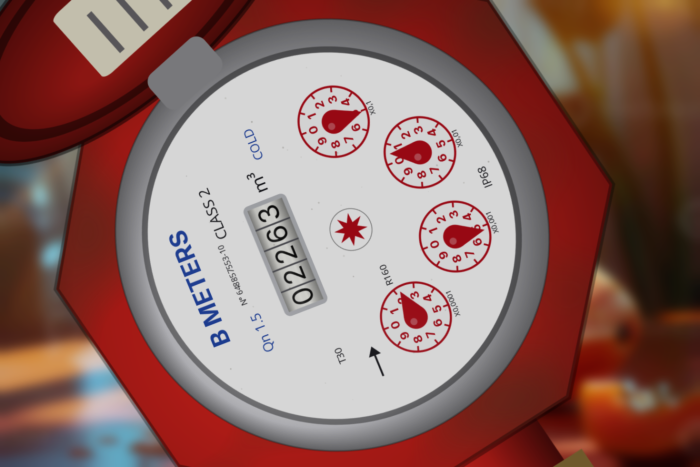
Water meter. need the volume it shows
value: 2263.5052 m³
